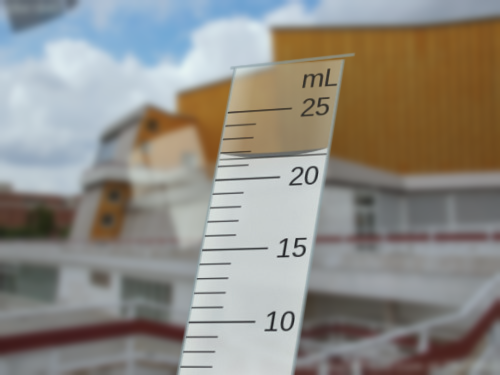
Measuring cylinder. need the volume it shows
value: 21.5 mL
